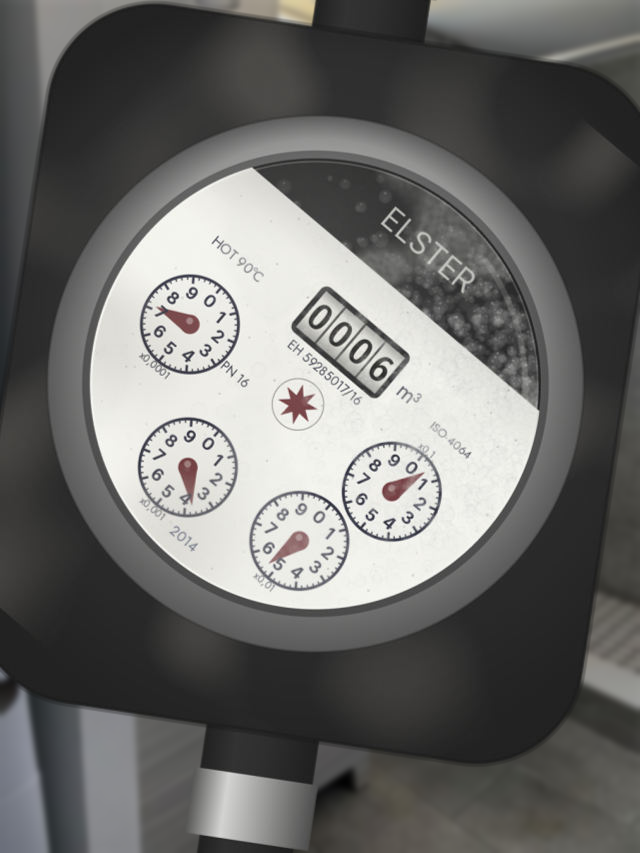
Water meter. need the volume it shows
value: 6.0537 m³
